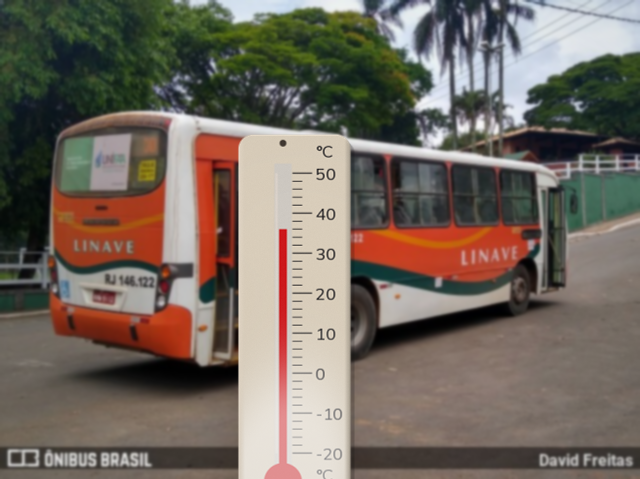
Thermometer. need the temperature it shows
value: 36 °C
